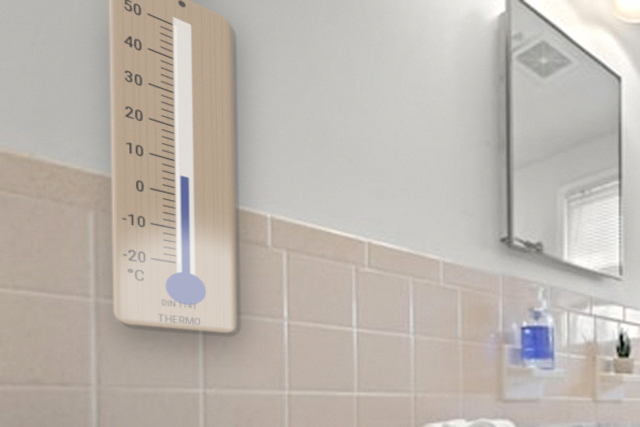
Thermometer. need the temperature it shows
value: 6 °C
